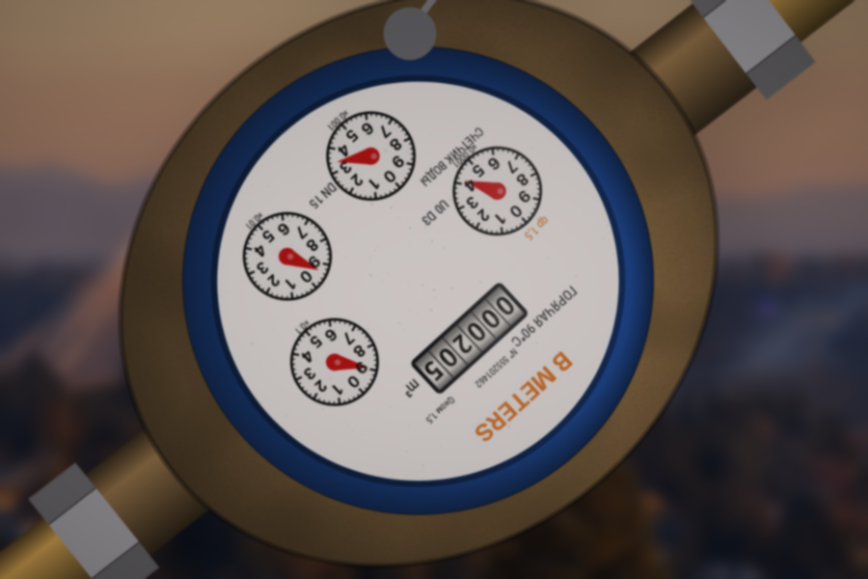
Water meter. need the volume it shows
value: 205.8934 m³
